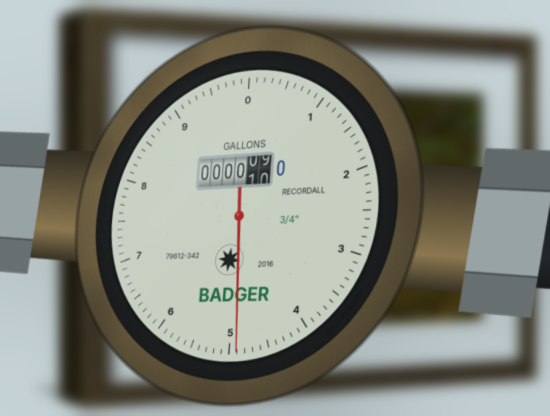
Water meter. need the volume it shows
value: 94.9 gal
